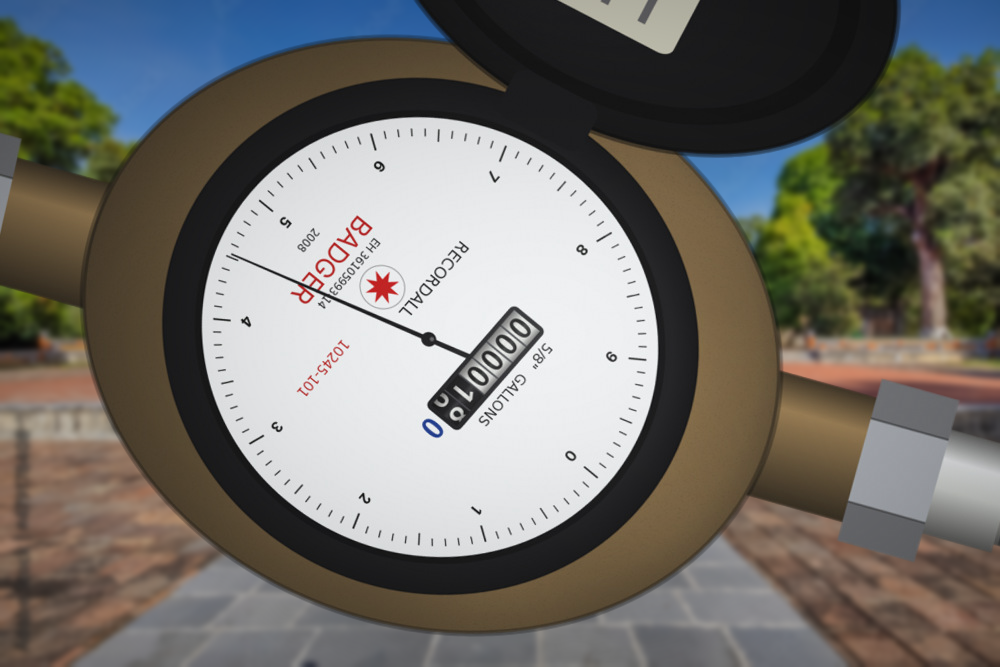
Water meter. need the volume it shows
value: 184.5 gal
